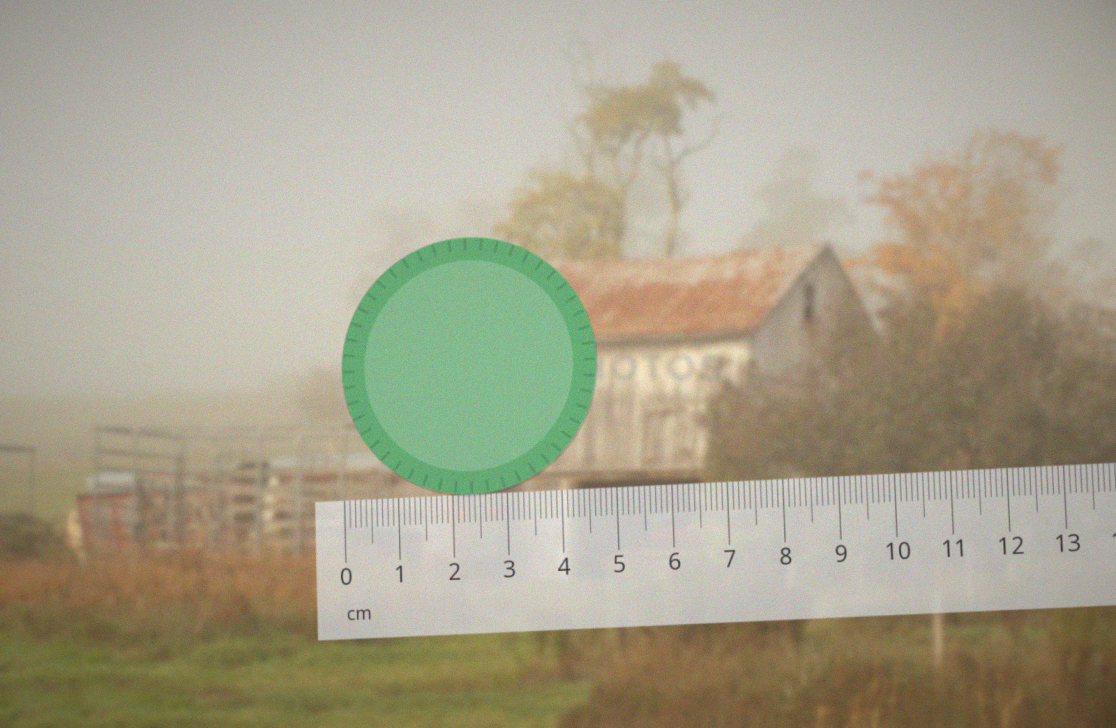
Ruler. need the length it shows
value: 4.7 cm
